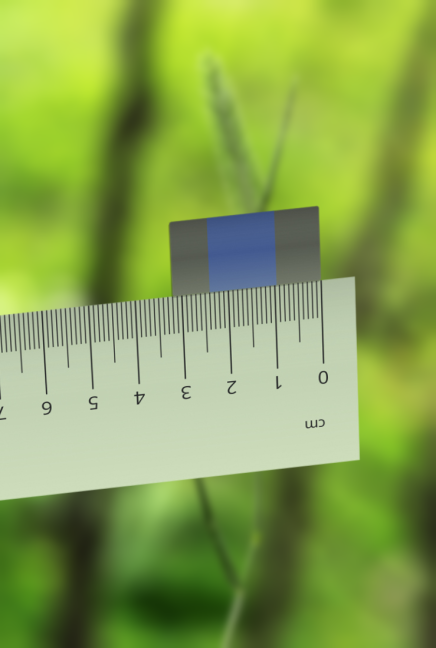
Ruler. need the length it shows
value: 3.2 cm
